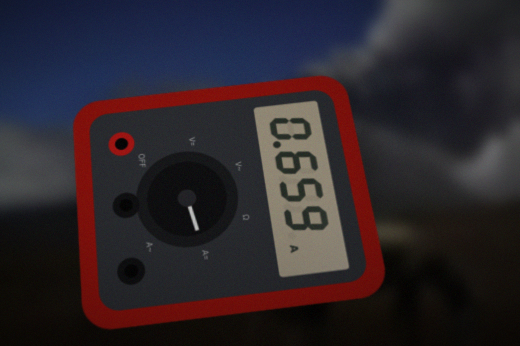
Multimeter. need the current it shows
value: 0.659 A
